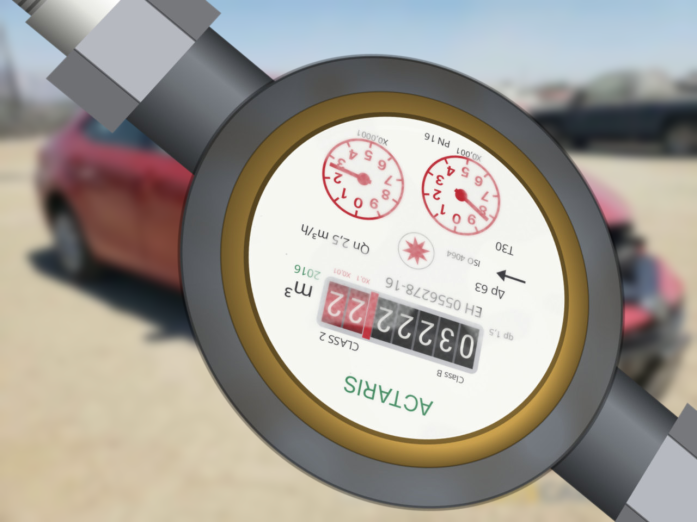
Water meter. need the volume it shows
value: 3222.2282 m³
